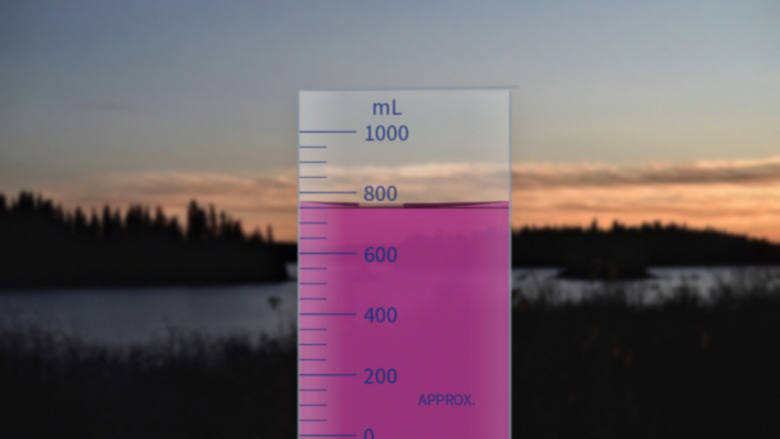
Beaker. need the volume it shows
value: 750 mL
